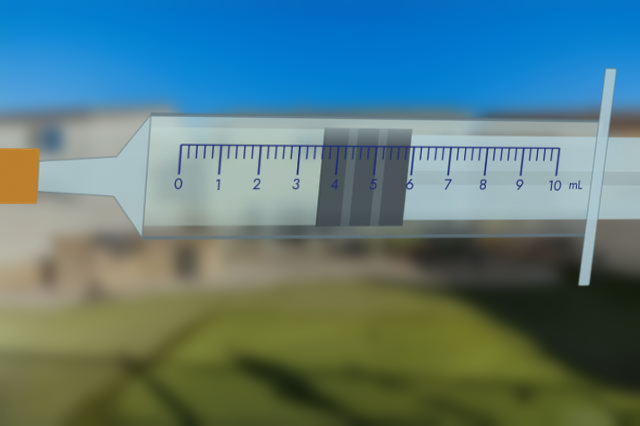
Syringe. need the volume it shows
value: 3.6 mL
